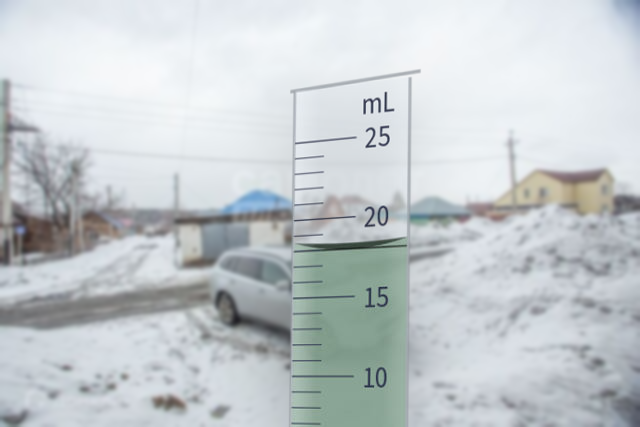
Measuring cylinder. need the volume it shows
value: 18 mL
